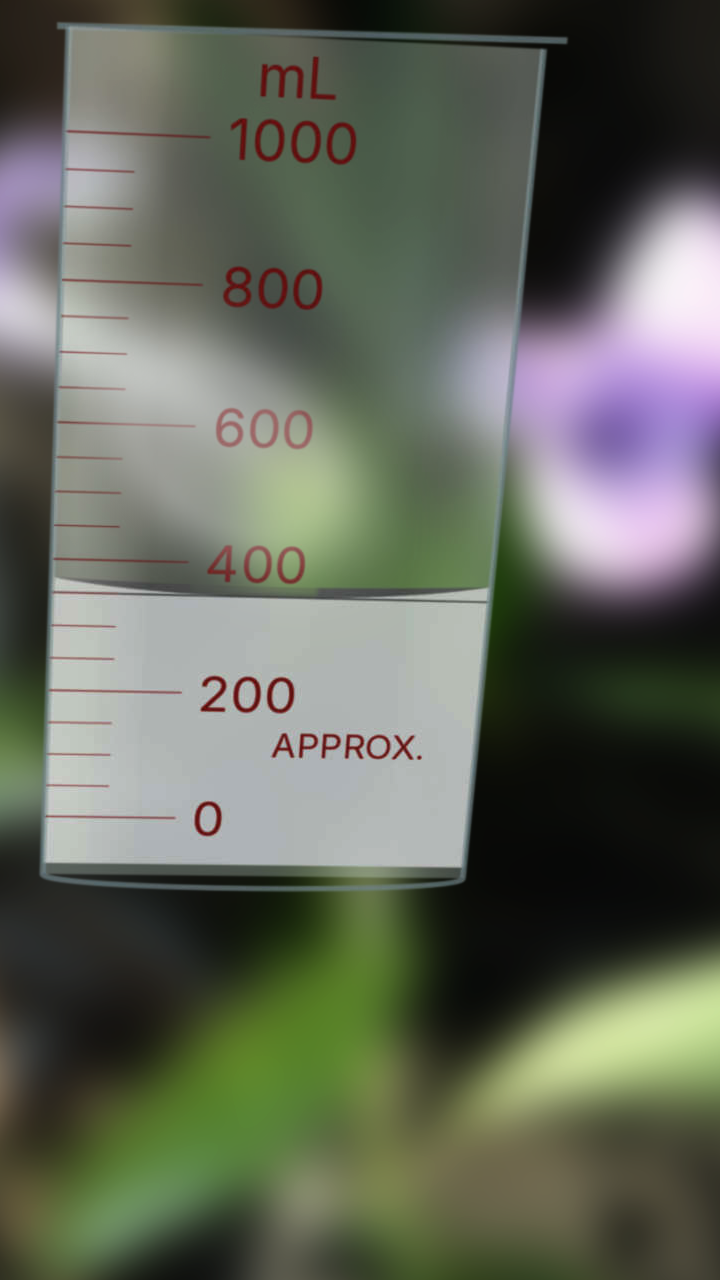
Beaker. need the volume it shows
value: 350 mL
